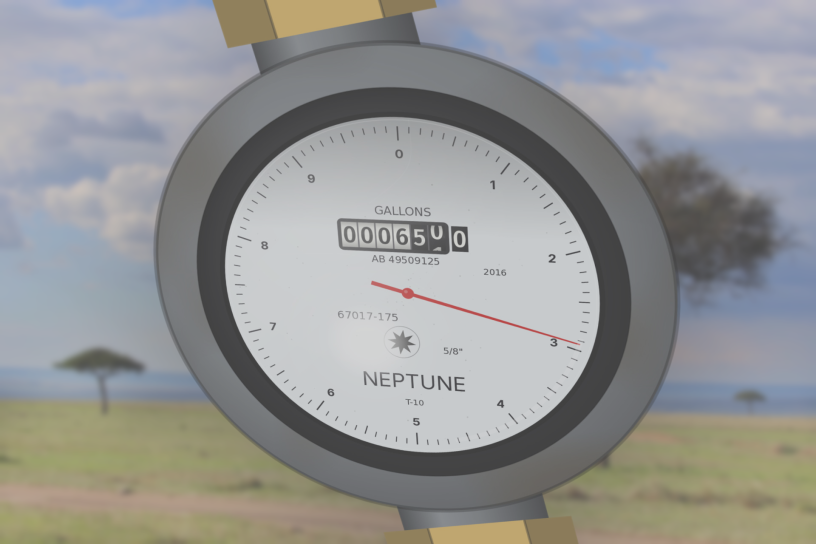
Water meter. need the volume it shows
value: 6502.9 gal
